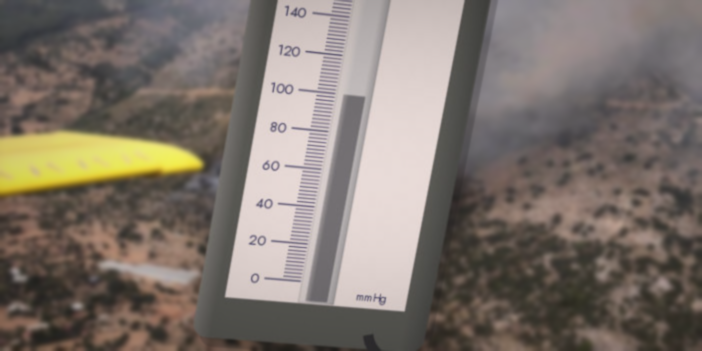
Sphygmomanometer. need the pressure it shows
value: 100 mmHg
